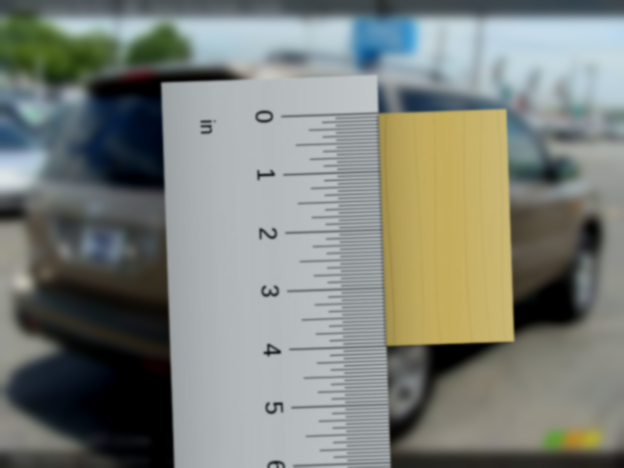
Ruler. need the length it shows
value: 4 in
